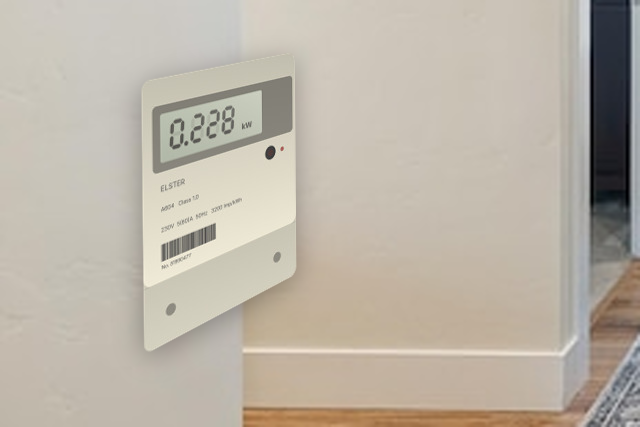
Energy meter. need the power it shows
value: 0.228 kW
